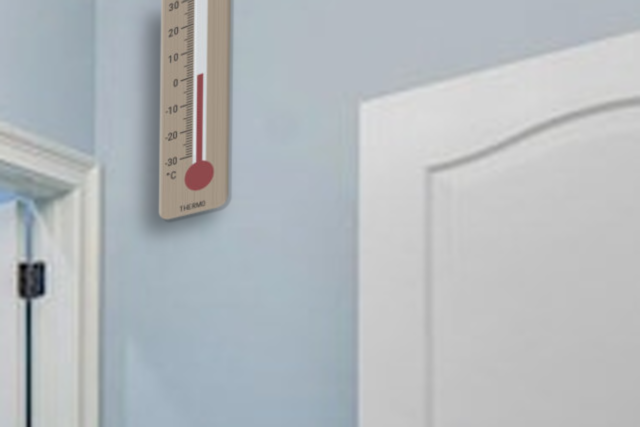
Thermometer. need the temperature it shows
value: 0 °C
